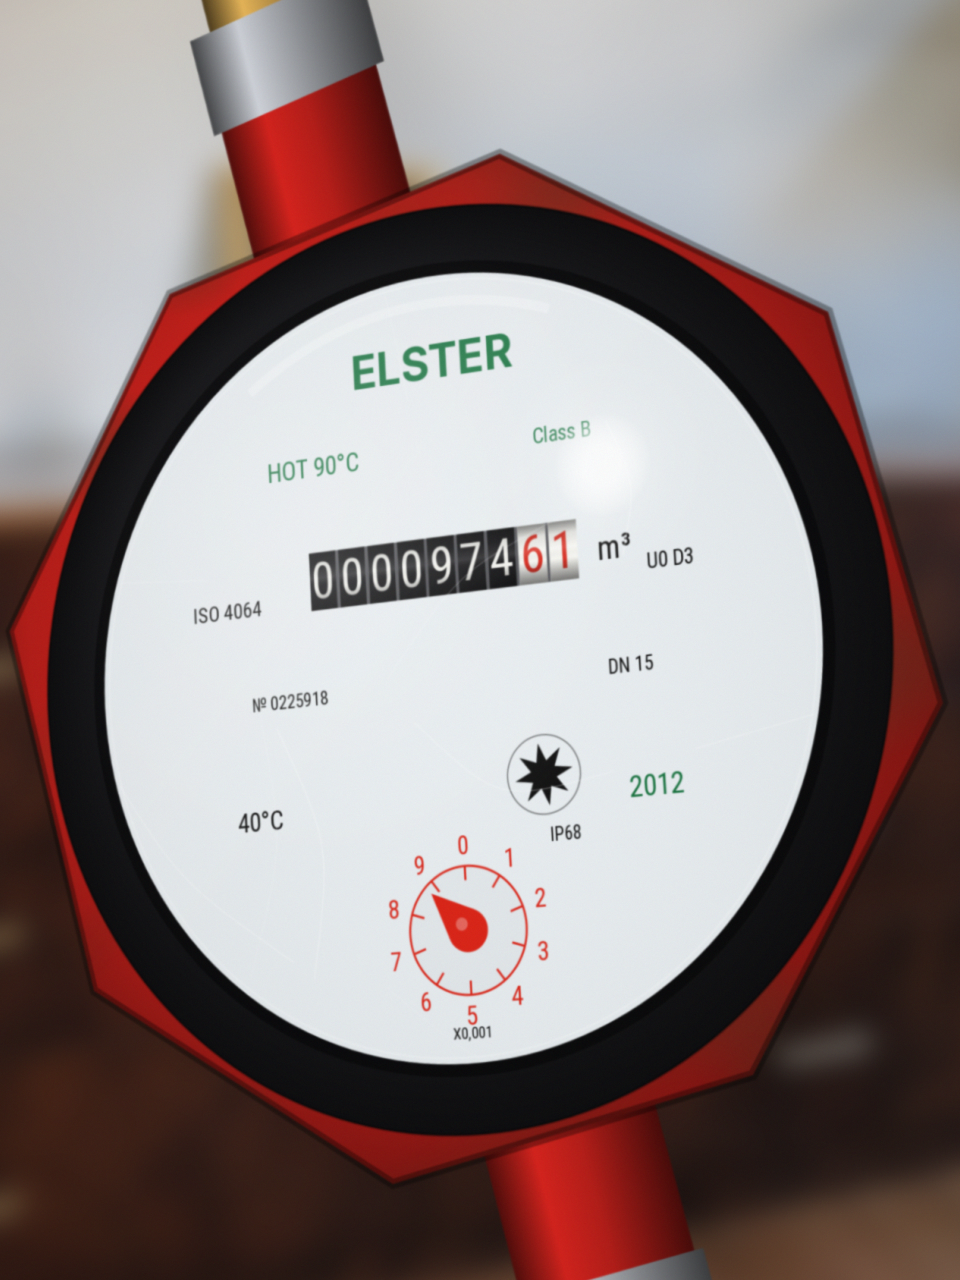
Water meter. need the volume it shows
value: 974.618 m³
